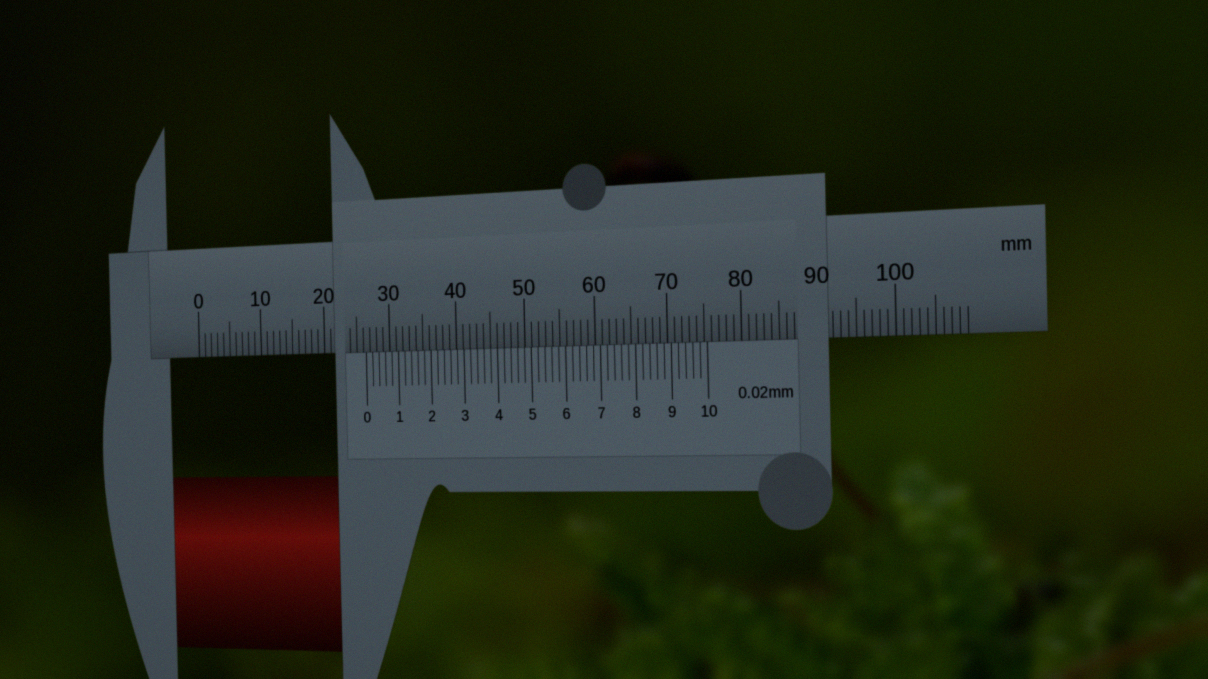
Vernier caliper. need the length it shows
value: 26.4 mm
